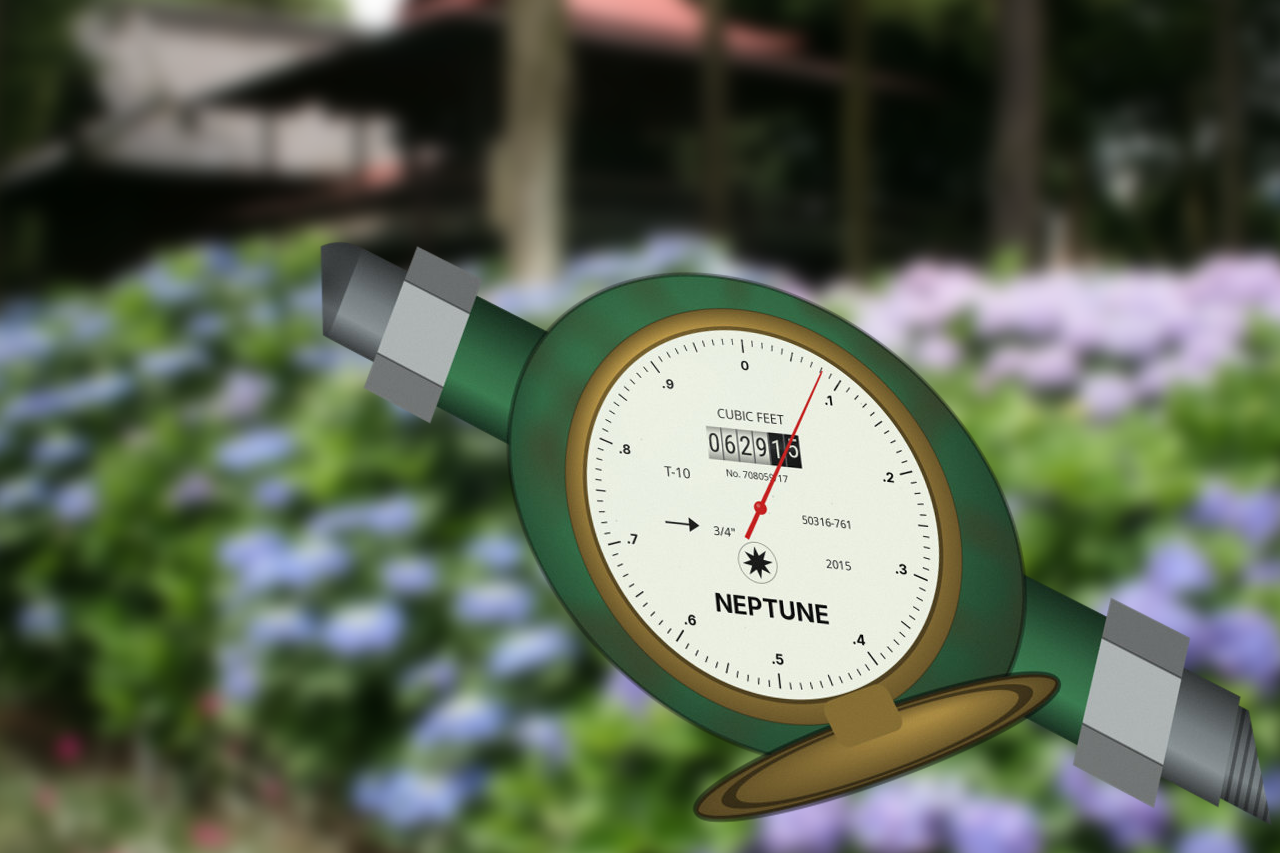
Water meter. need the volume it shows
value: 62915.08 ft³
